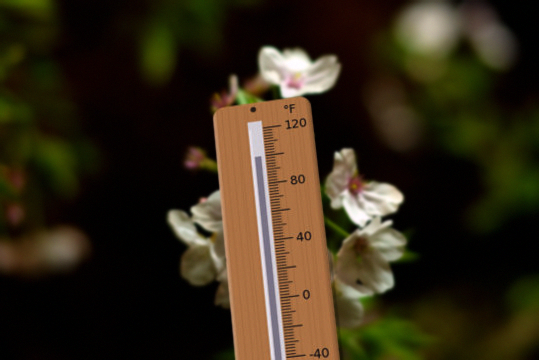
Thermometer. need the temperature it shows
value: 100 °F
